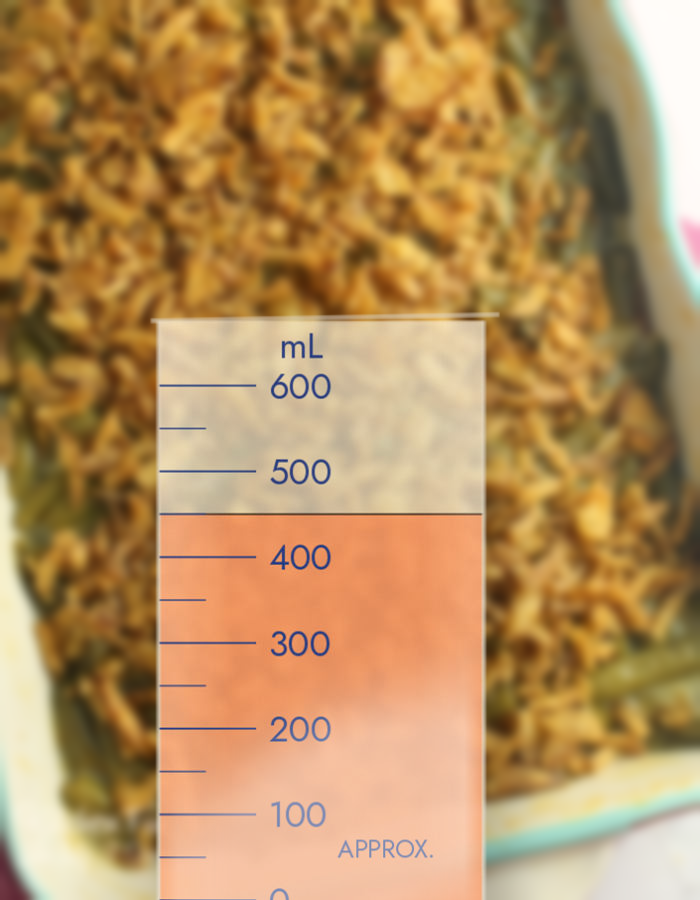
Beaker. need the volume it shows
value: 450 mL
